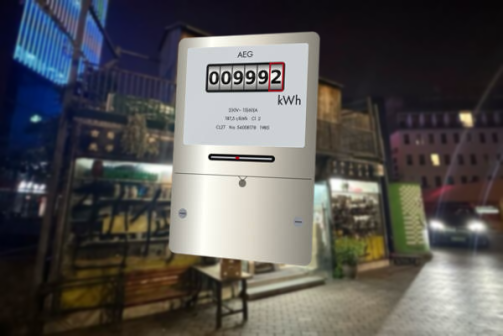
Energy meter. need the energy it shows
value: 999.2 kWh
